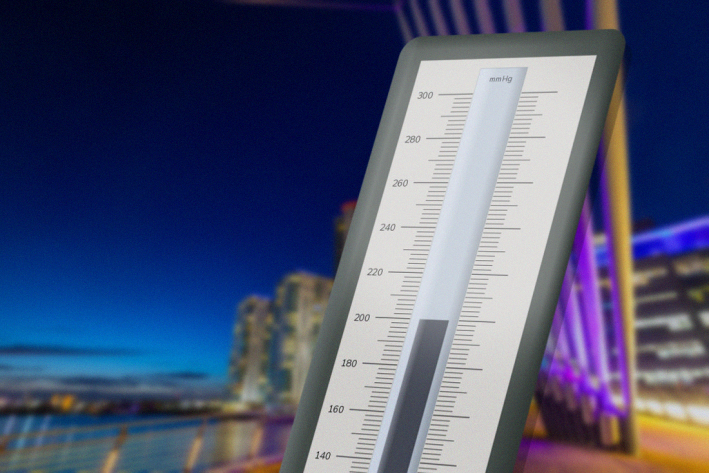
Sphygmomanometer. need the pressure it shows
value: 200 mmHg
